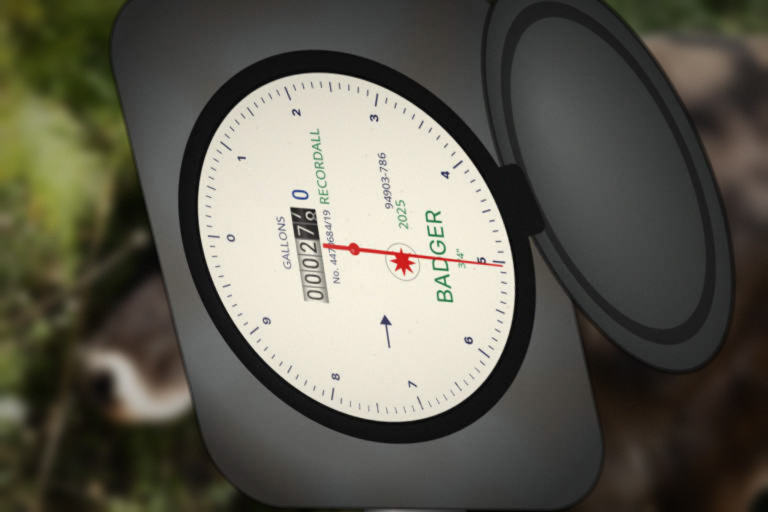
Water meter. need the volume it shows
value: 2775.0 gal
